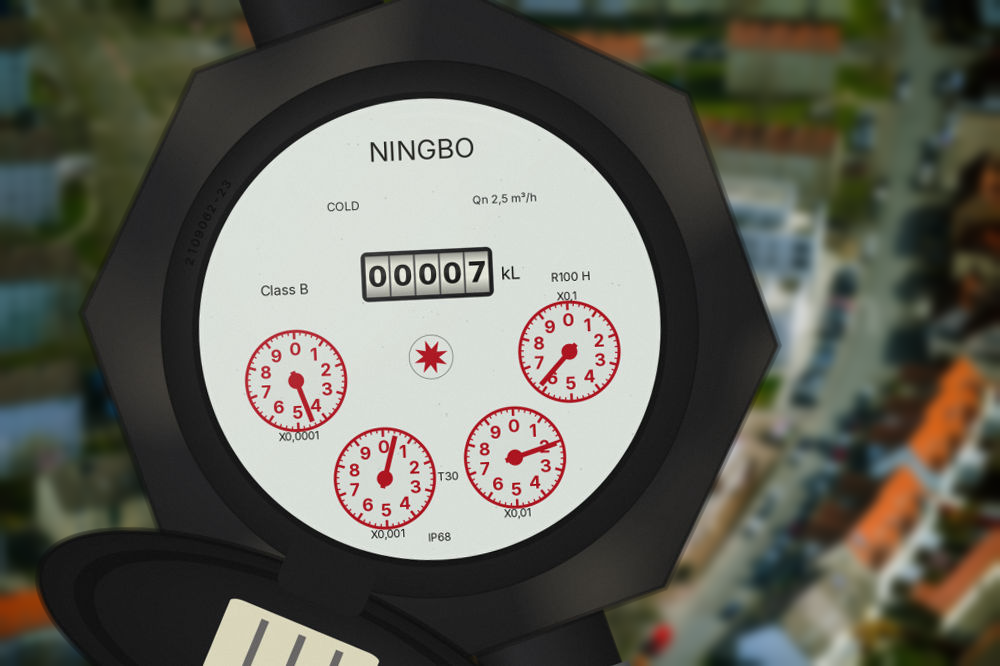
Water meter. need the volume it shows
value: 7.6204 kL
